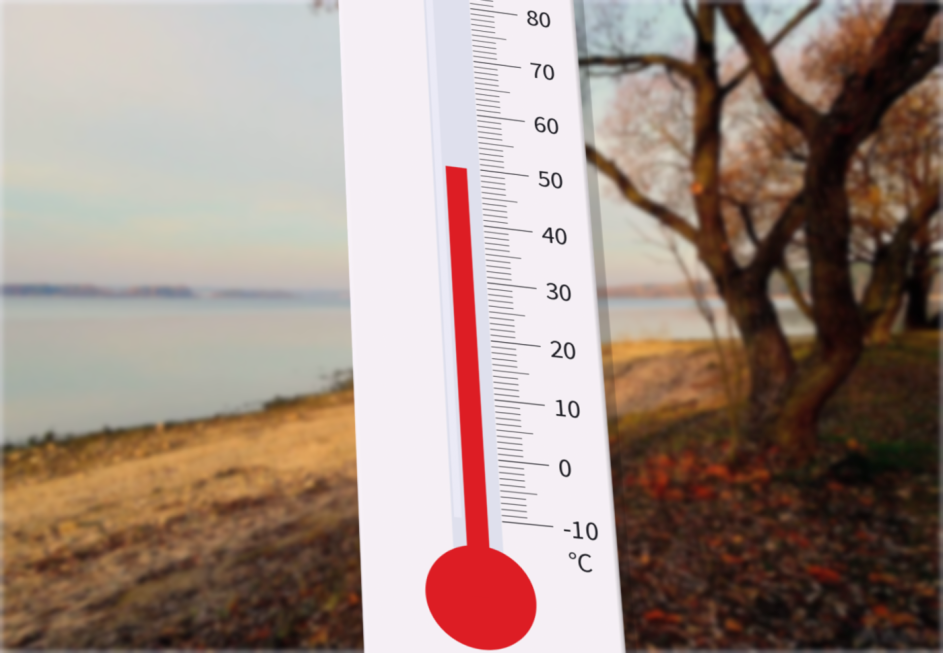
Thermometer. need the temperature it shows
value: 50 °C
